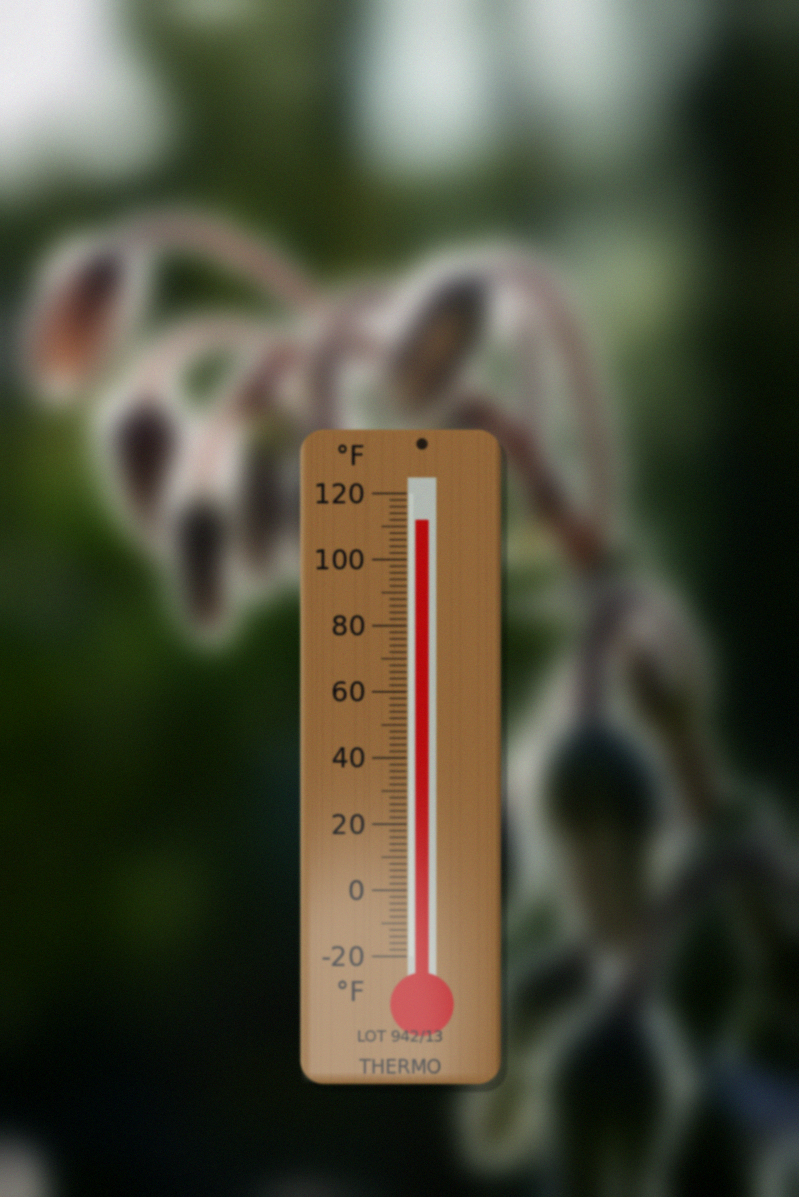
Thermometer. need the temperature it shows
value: 112 °F
